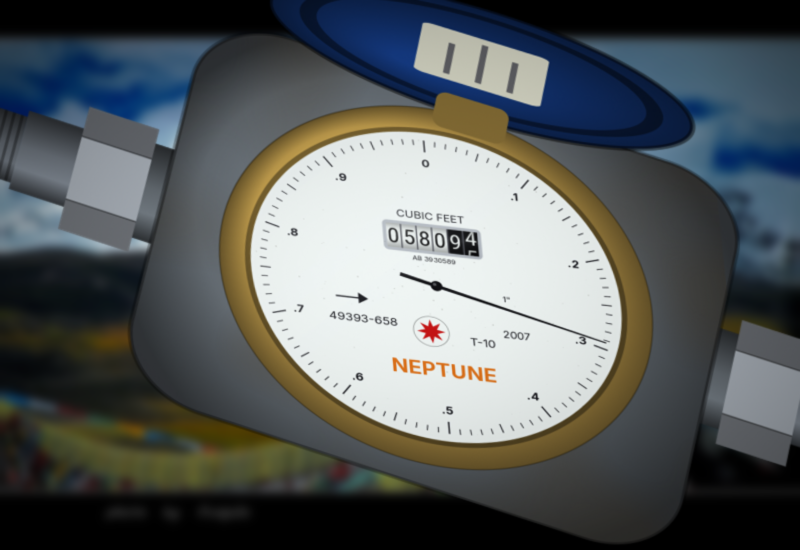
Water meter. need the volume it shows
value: 58094.29 ft³
